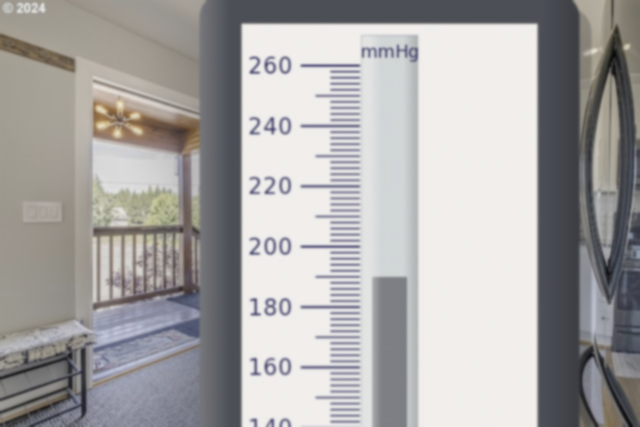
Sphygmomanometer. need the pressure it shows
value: 190 mmHg
